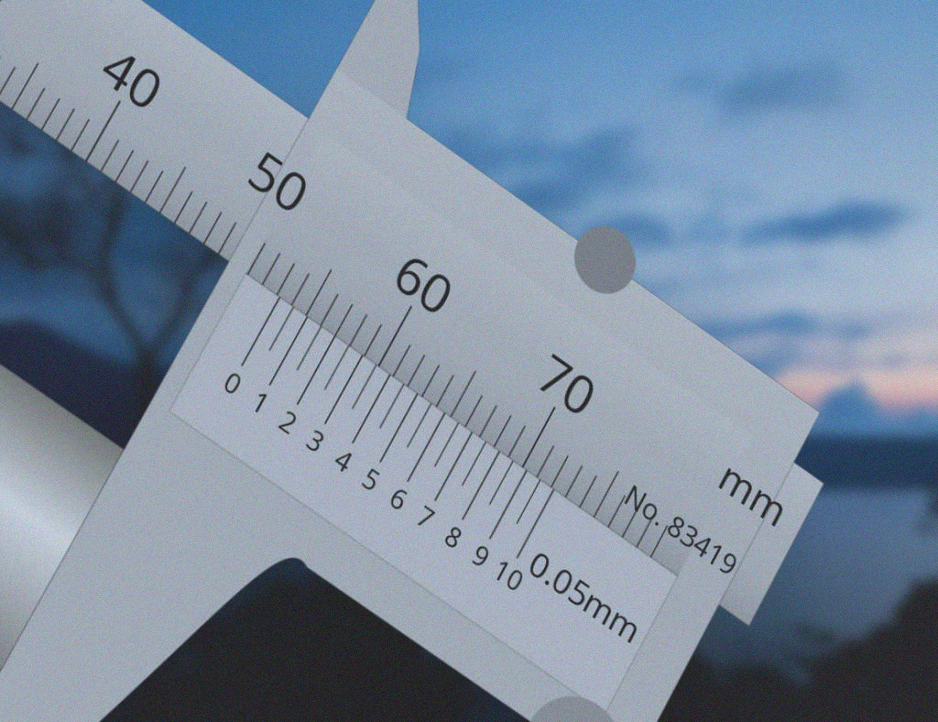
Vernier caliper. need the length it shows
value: 53.2 mm
